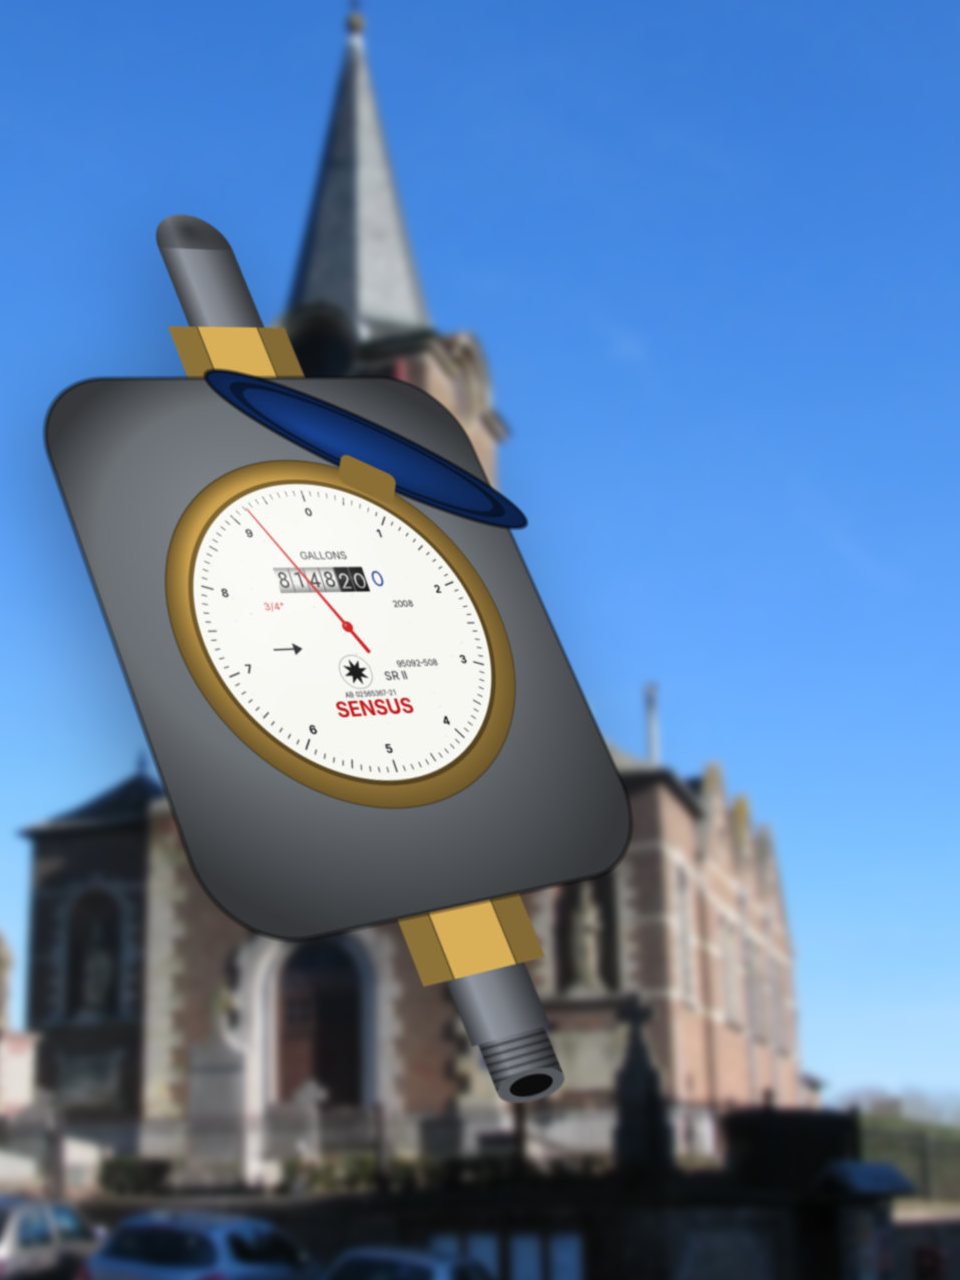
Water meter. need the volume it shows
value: 8148199.2 gal
